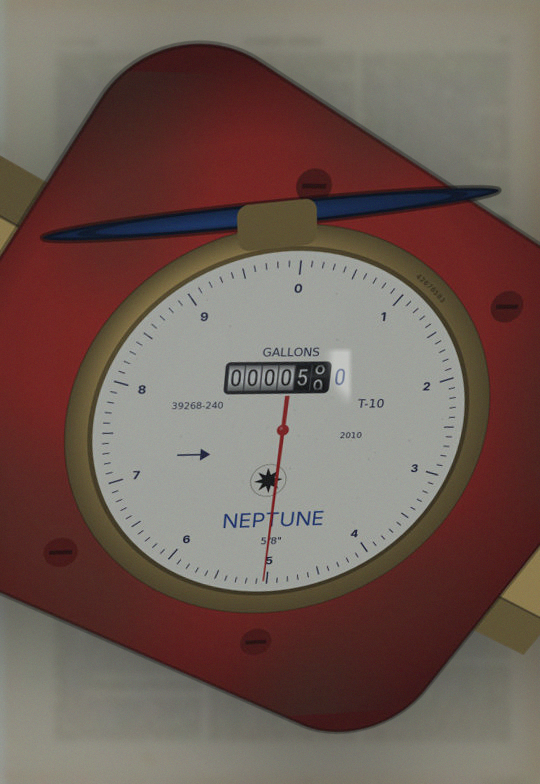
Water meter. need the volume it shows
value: 585.0 gal
